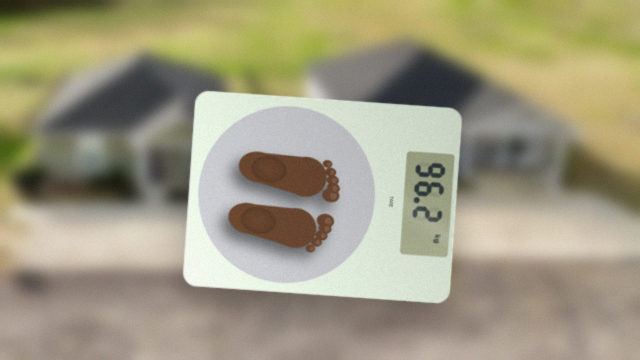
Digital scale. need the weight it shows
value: 96.2 kg
